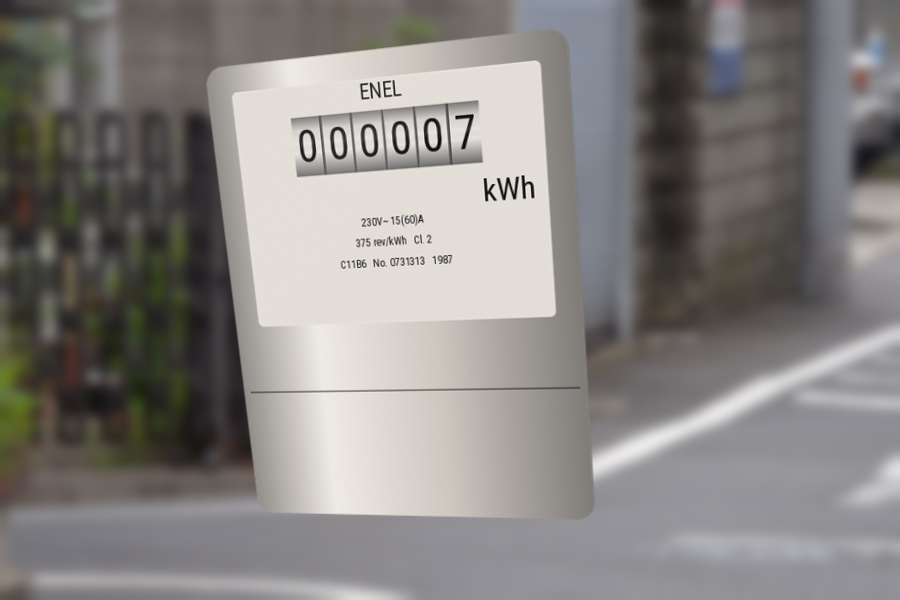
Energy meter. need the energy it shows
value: 7 kWh
